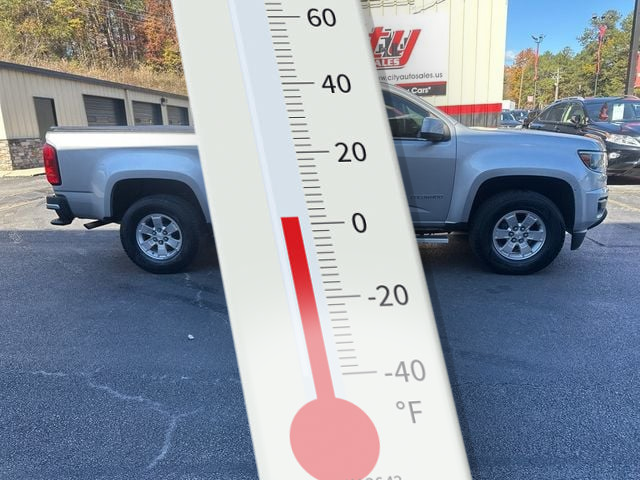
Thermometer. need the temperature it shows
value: 2 °F
